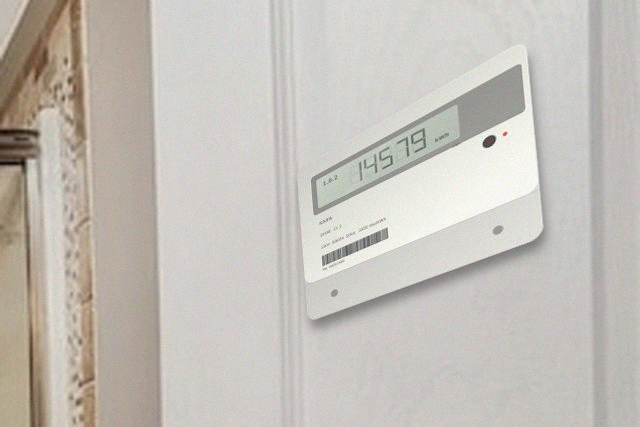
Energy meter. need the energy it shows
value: 14579 kWh
